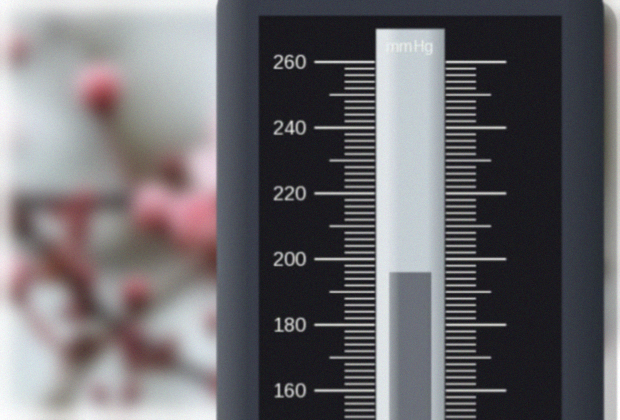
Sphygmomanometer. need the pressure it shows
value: 196 mmHg
